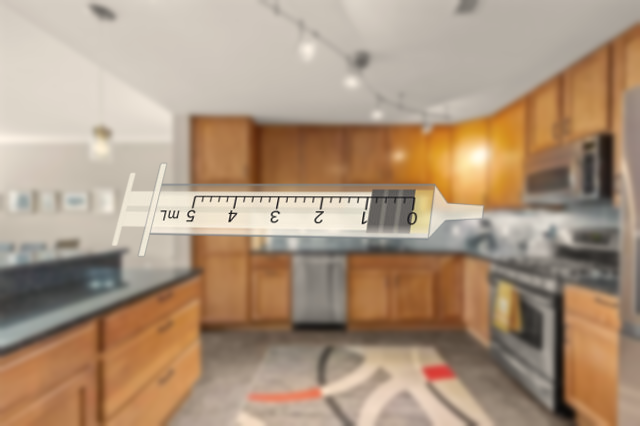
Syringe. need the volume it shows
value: 0 mL
